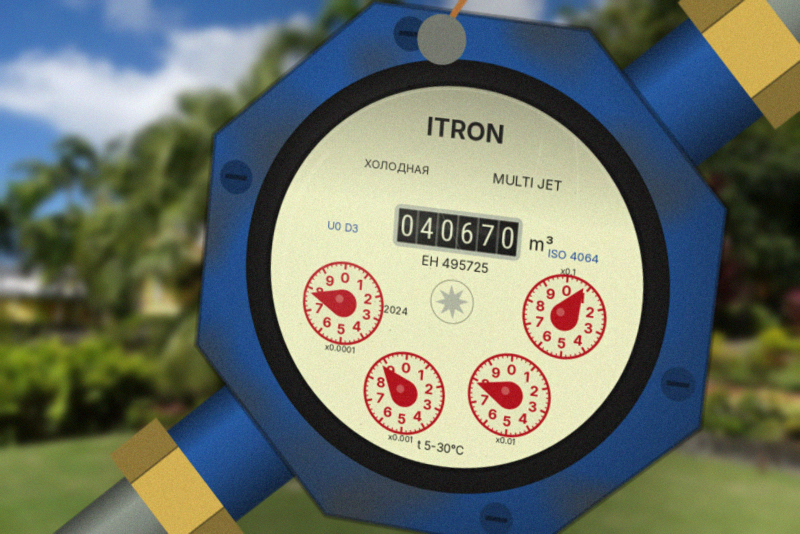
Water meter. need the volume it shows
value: 40670.0787 m³
